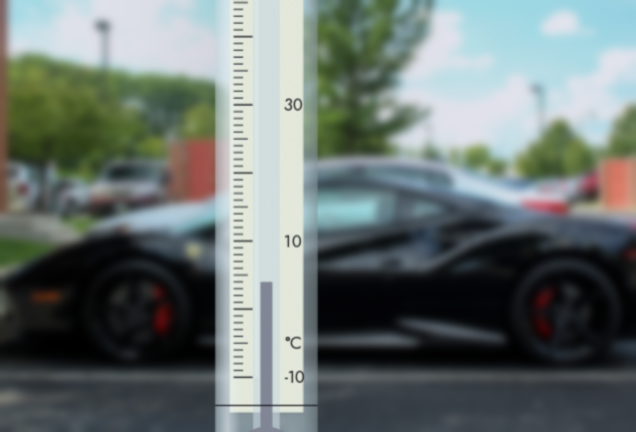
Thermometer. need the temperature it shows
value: 4 °C
